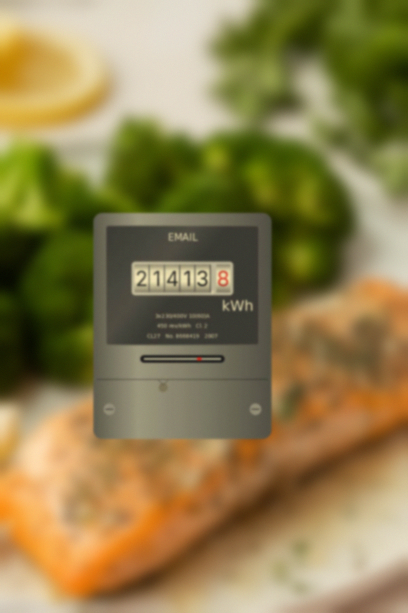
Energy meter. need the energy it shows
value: 21413.8 kWh
